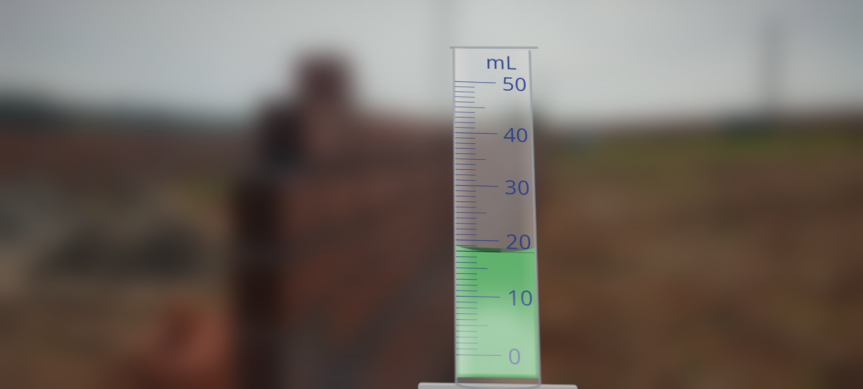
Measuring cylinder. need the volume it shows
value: 18 mL
